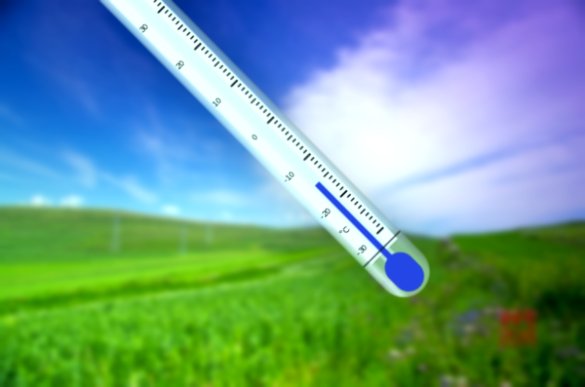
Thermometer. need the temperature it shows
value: -15 °C
